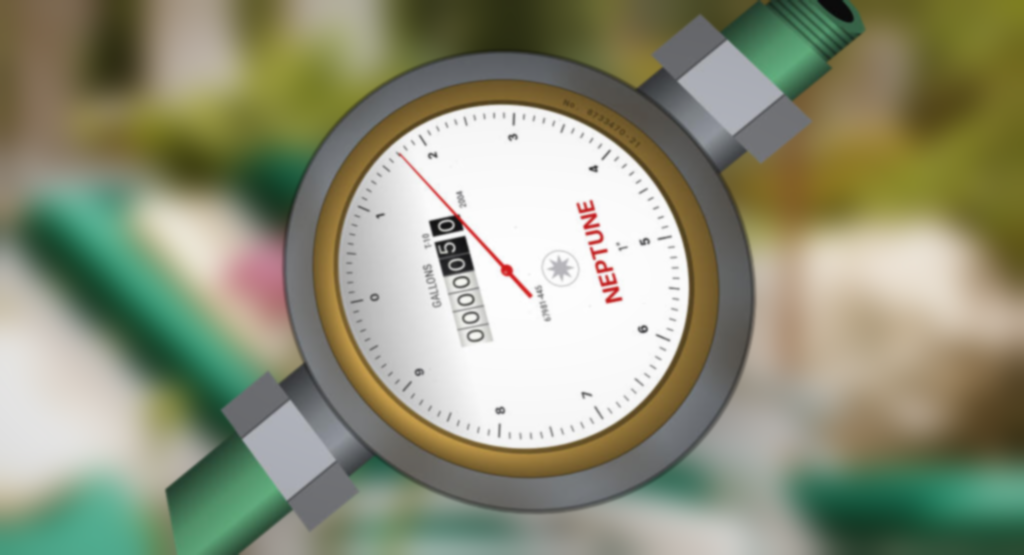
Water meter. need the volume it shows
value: 51.7 gal
